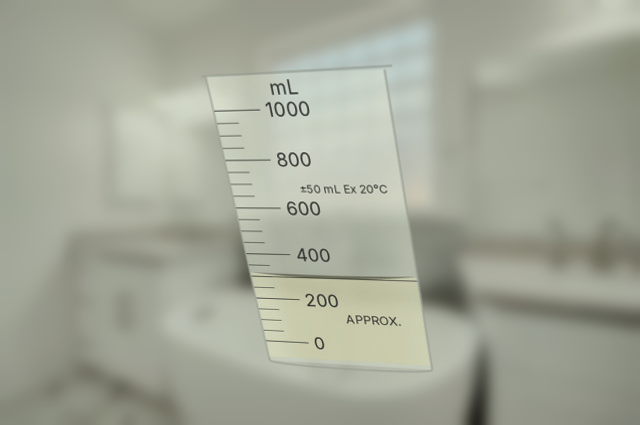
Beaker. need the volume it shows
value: 300 mL
